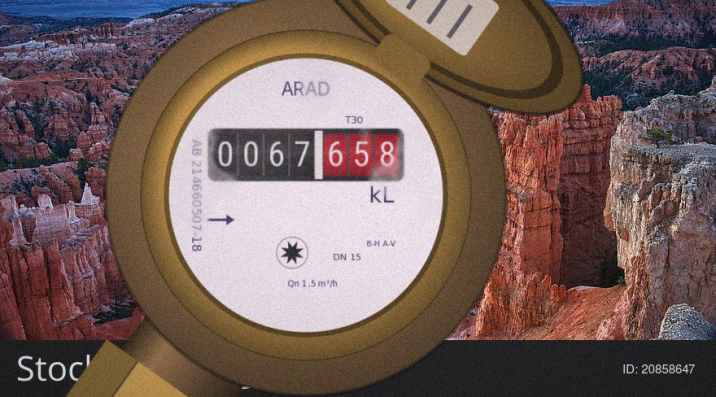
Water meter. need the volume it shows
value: 67.658 kL
